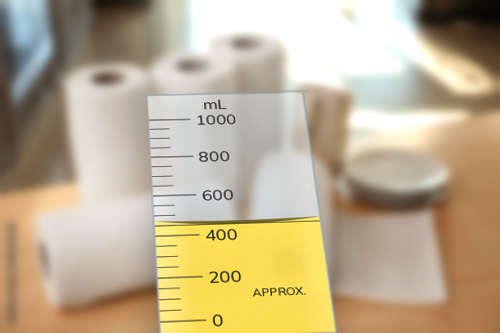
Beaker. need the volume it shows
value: 450 mL
